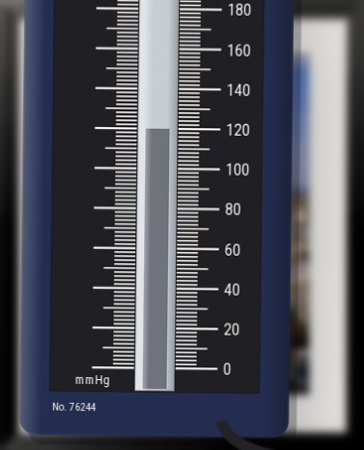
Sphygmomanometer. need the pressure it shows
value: 120 mmHg
